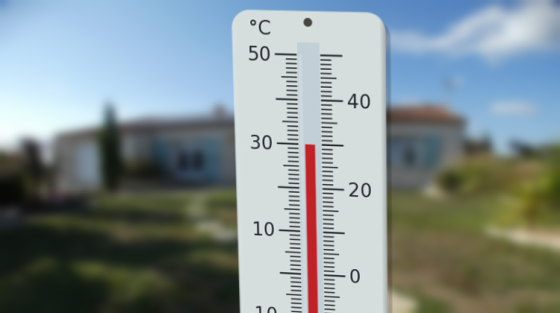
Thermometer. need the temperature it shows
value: 30 °C
